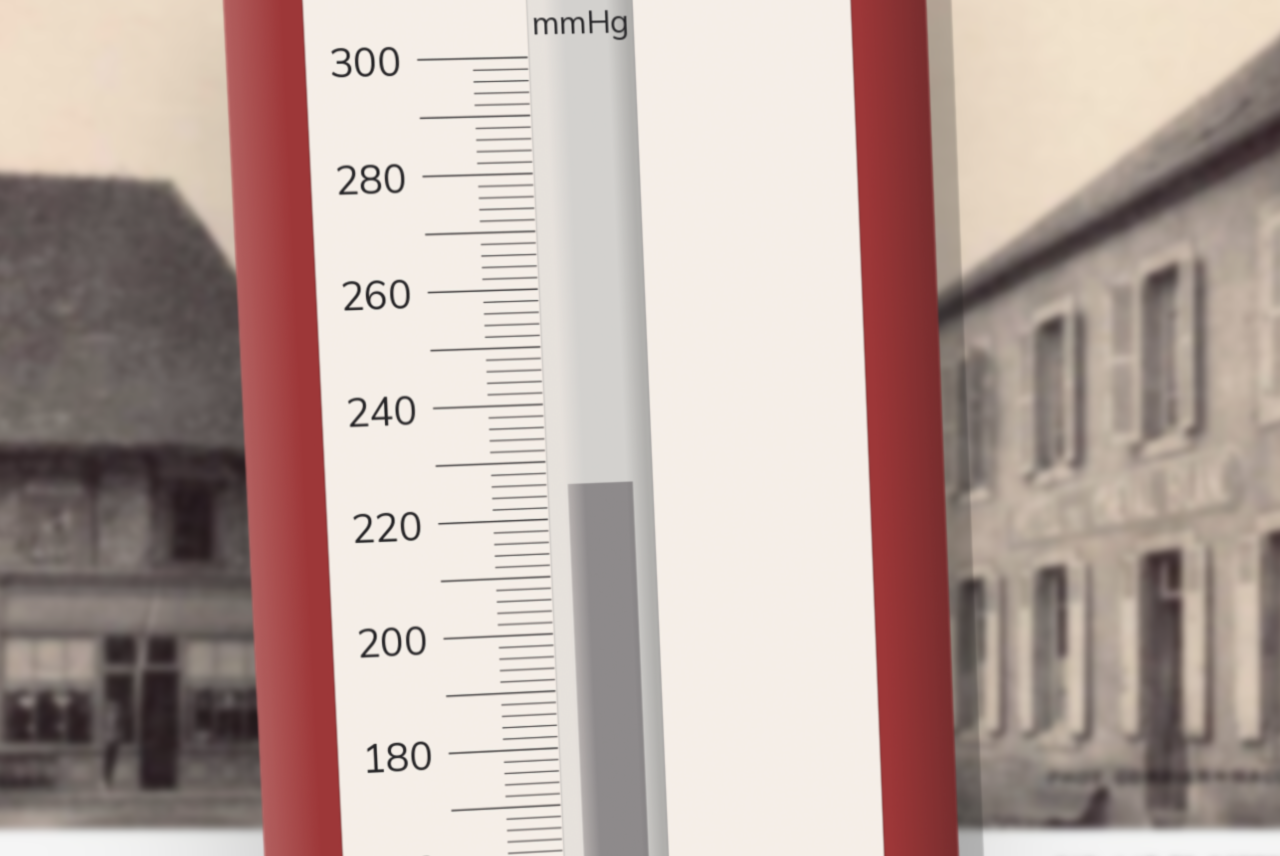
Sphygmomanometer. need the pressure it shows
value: 226 mmHg
